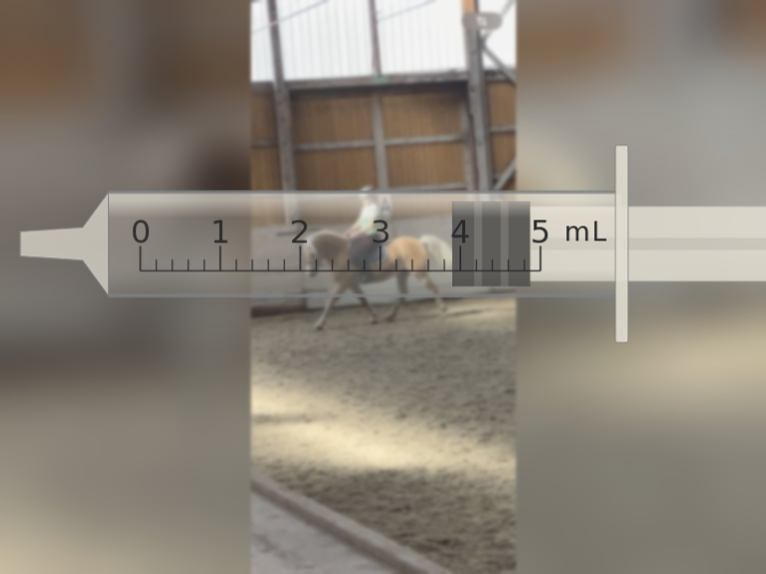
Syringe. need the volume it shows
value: 3.9 mL
